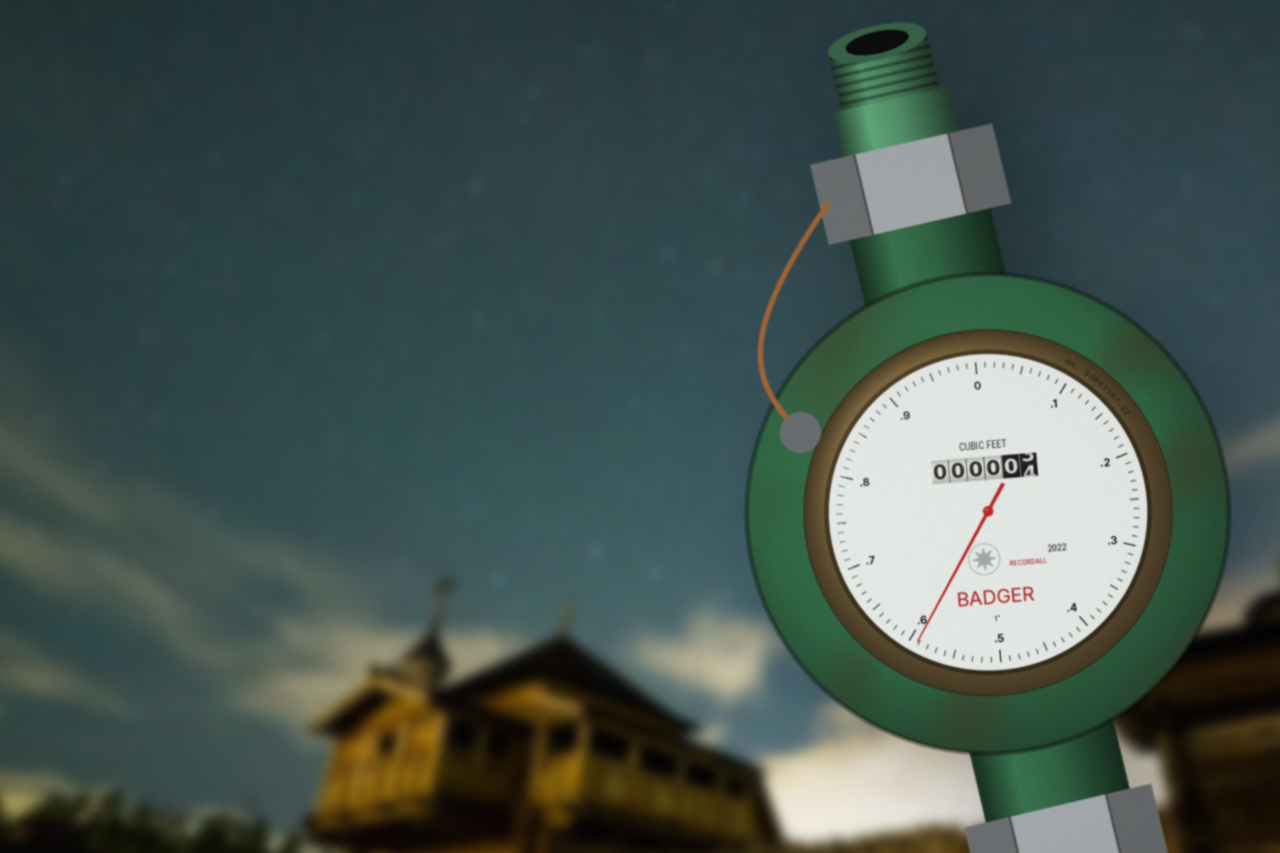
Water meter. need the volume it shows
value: 3.59 ft³
